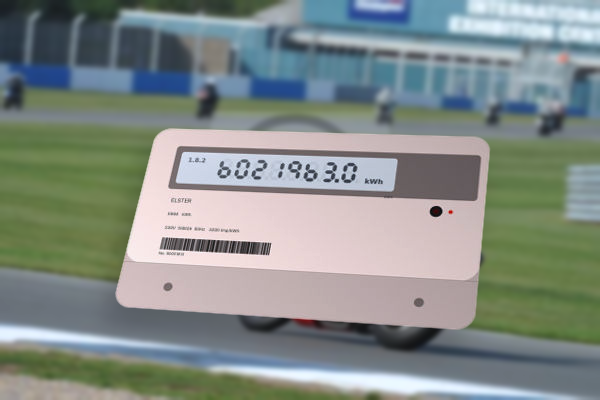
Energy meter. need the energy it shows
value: 6021963.0 kWh
